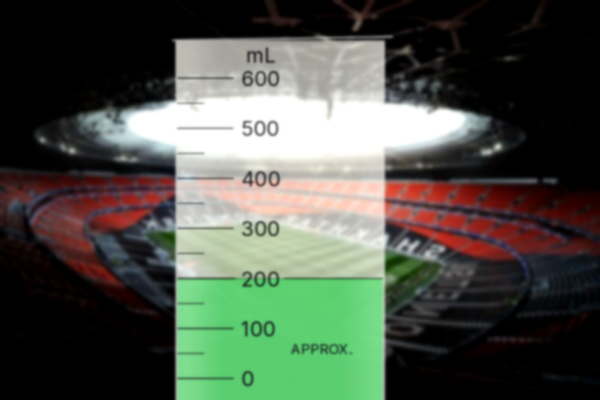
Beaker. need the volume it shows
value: 200 mL
